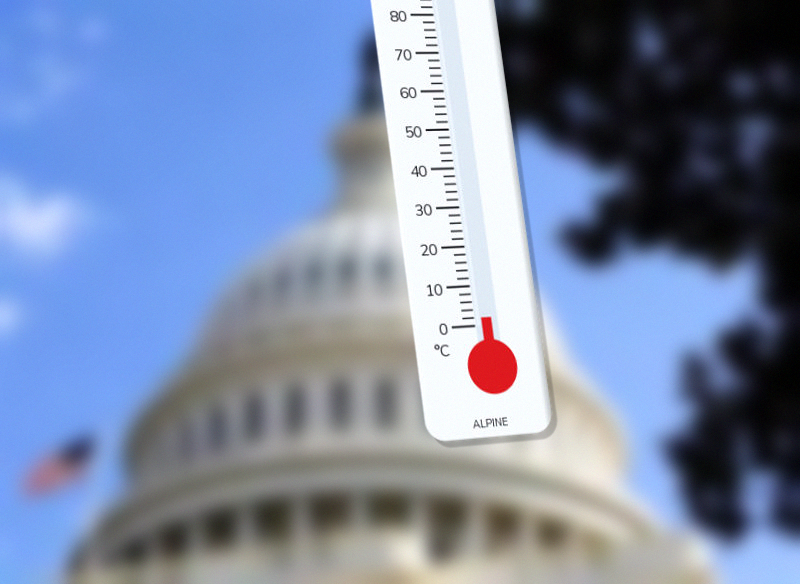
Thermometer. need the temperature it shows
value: 2 °C
